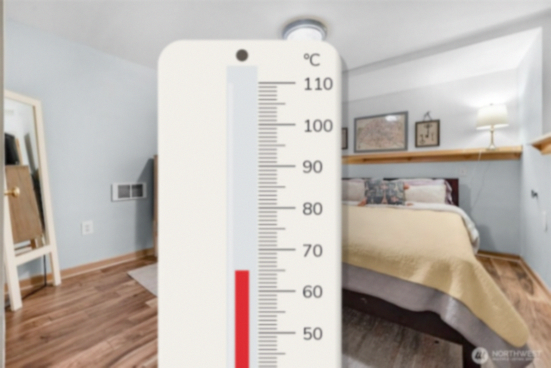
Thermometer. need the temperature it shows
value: 65 °C
